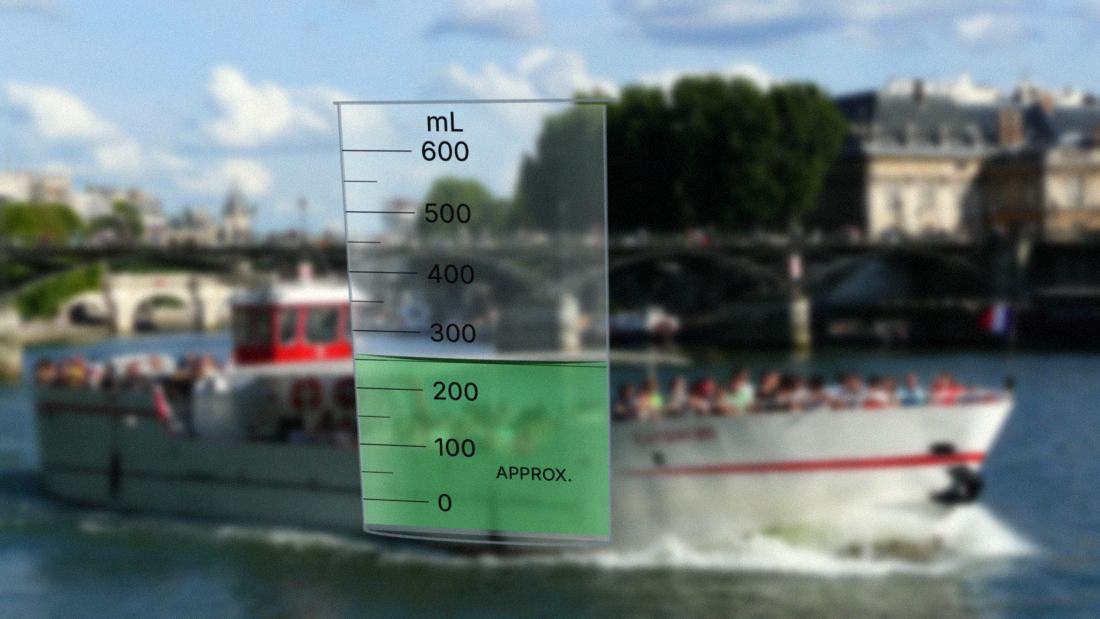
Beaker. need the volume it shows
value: 250 mL
